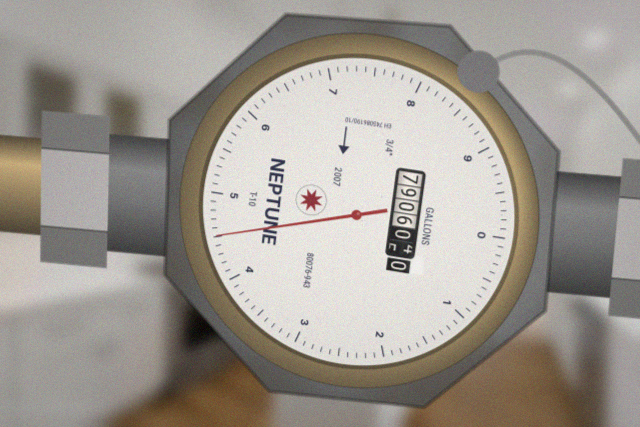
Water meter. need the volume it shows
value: 7906044.5 gal
